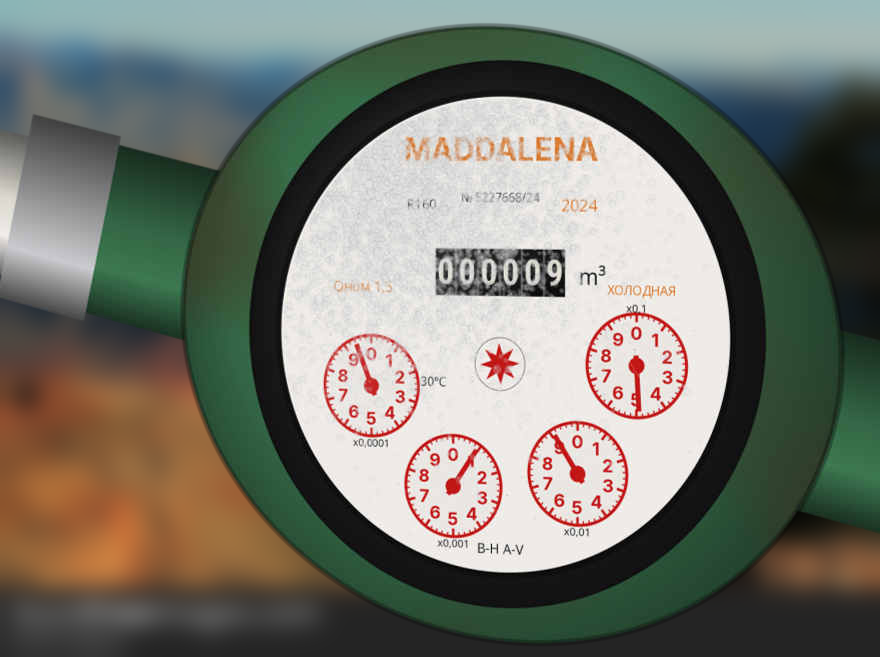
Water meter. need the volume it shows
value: 9.4909 m³
